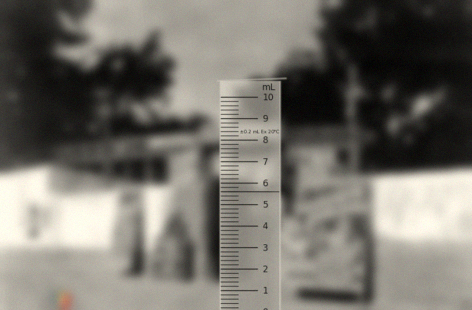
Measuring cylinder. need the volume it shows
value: 5.6 mL
